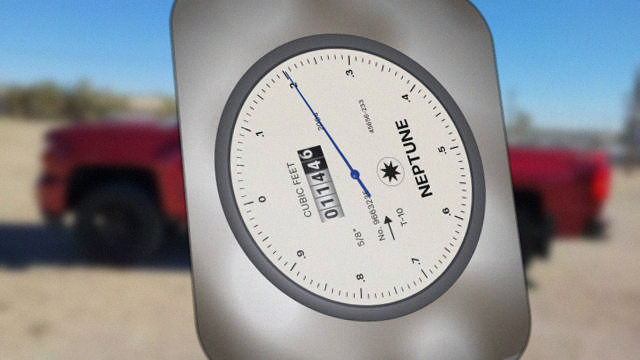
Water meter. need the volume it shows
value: 11446.20 ft³
